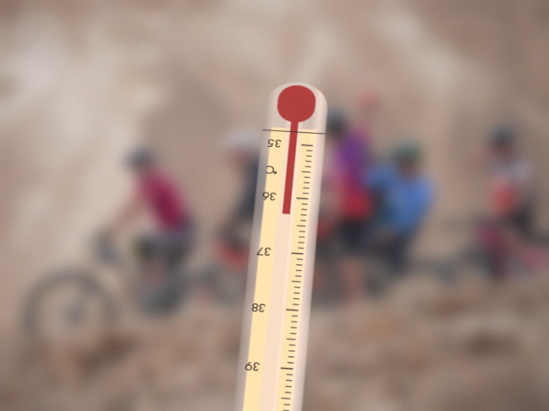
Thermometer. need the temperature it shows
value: 36.3 °C
